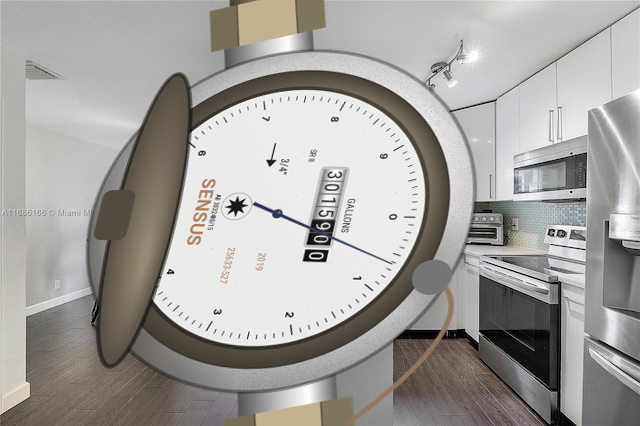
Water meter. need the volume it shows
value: 3015900.6 gal
